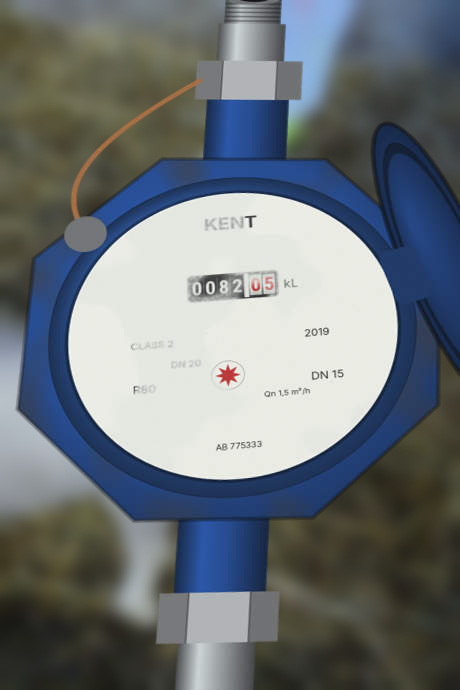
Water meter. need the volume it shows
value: 82.05 kL
